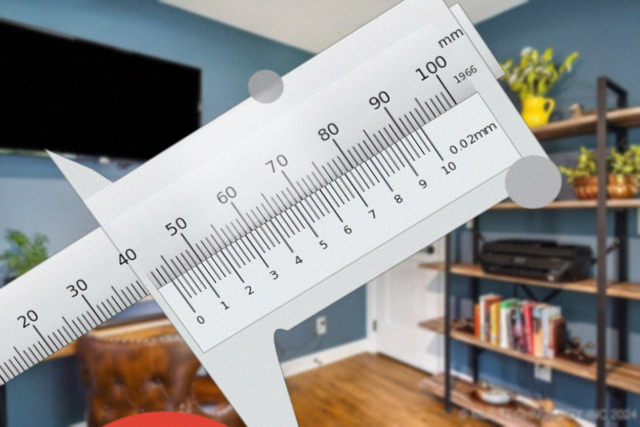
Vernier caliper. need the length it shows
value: 44.0 mm
